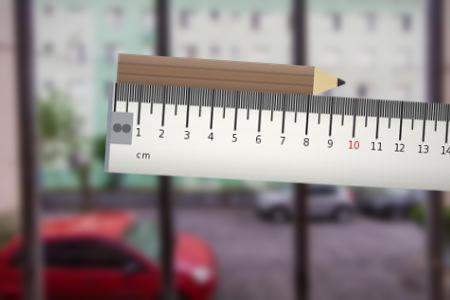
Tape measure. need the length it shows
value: 9.5 cm
